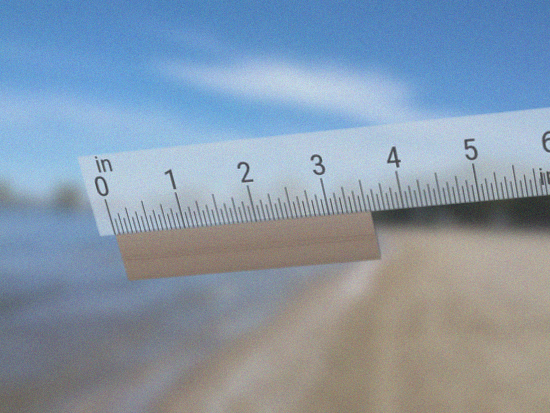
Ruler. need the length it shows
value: 3.5625 in
